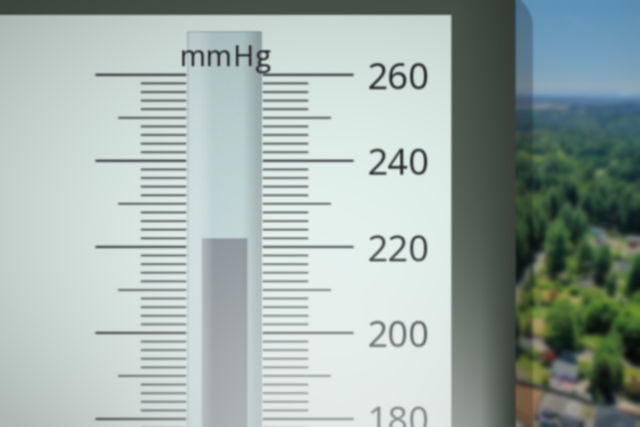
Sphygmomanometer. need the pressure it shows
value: 222 mmHg
